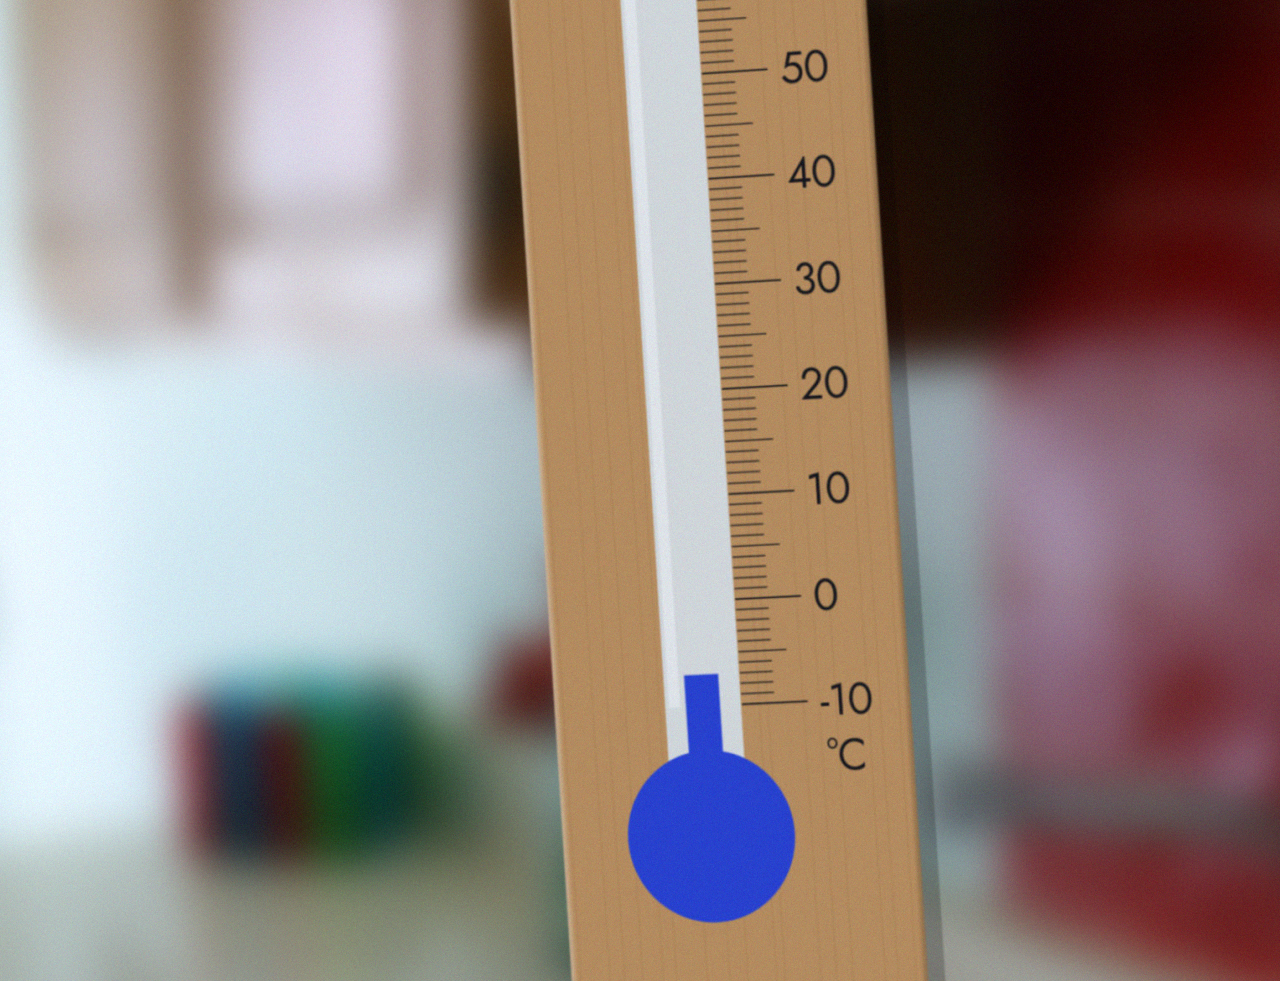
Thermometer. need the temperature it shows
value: -7 °C
